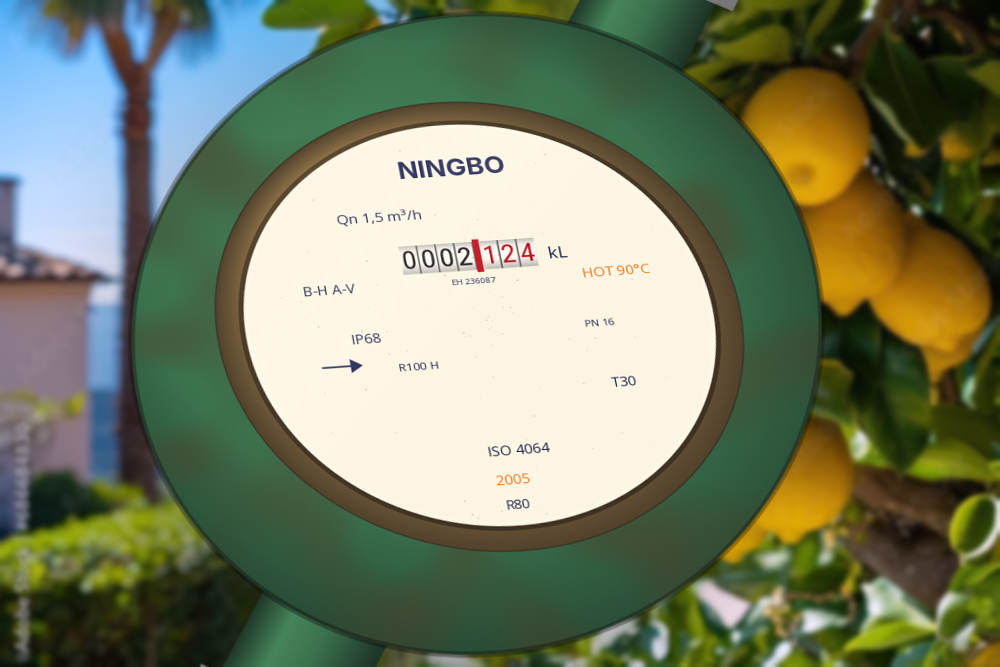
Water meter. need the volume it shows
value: 2.124 kL
